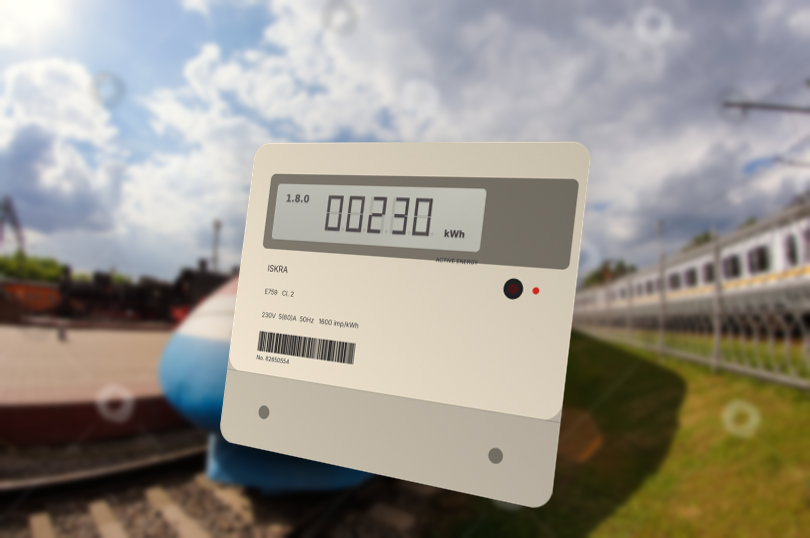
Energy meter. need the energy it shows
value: 230 kWh
